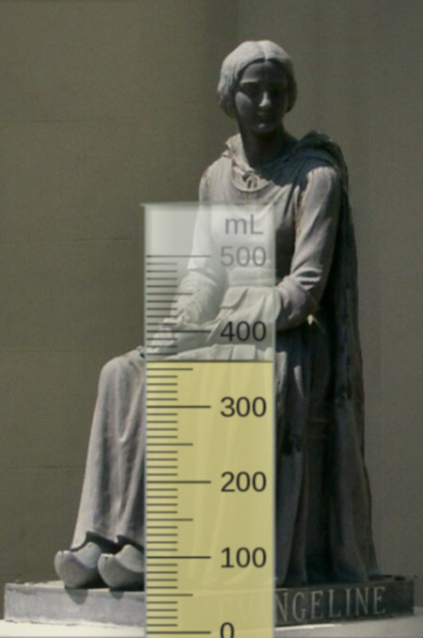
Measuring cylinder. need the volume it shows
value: 360 mL
